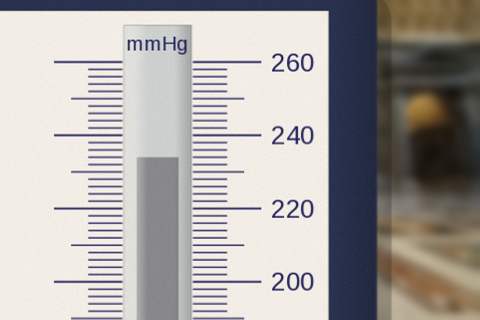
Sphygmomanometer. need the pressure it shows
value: 234 mmHg
